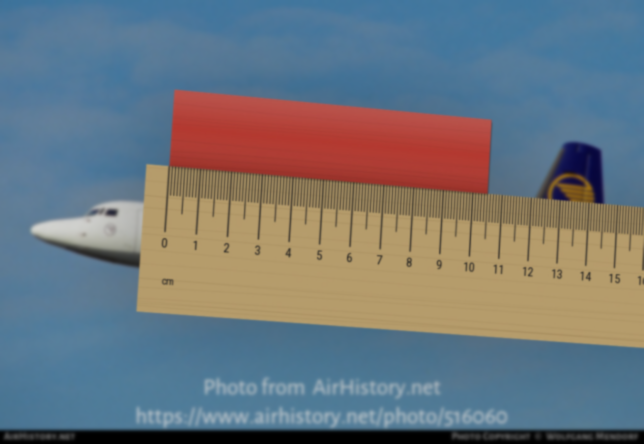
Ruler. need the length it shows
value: 10.5 cm
